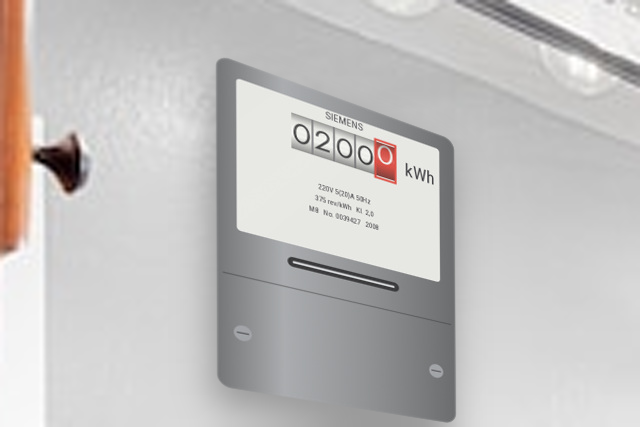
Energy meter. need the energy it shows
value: 200.0 kWh
